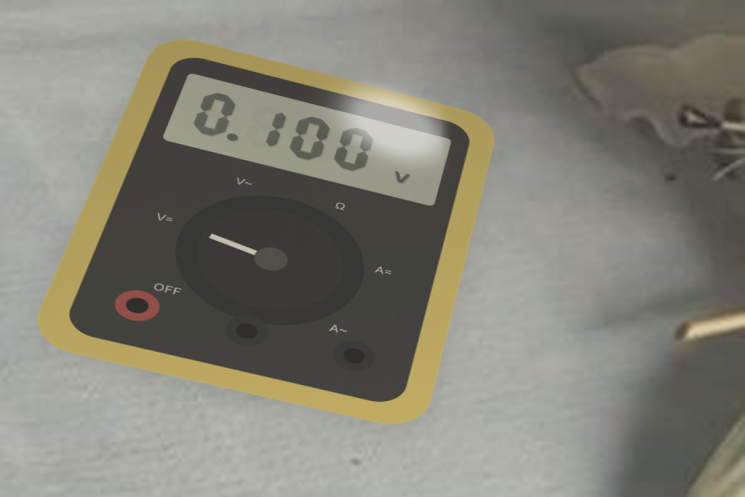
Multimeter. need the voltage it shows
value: 0.100 V
